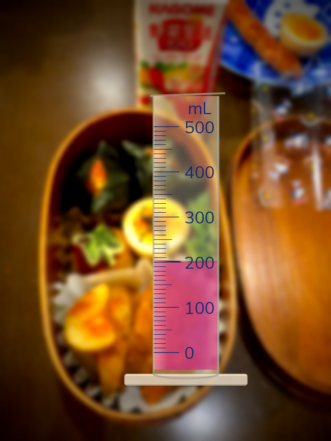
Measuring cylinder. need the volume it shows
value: 200 mL
